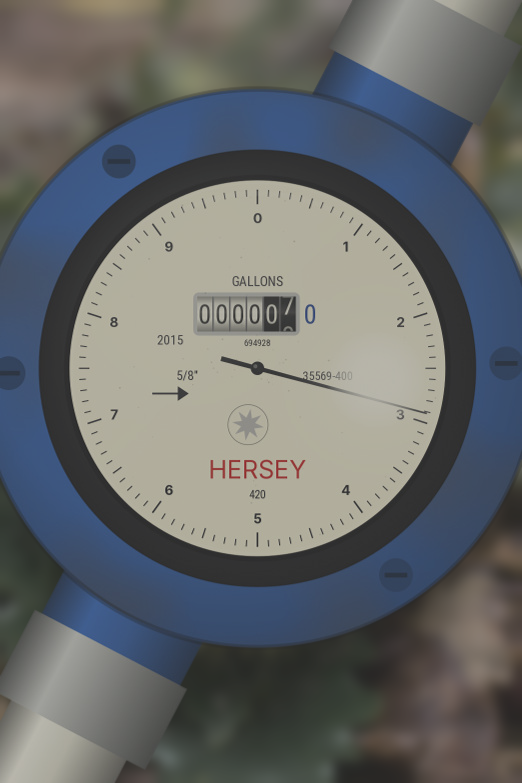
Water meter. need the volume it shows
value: 72.9 gal
